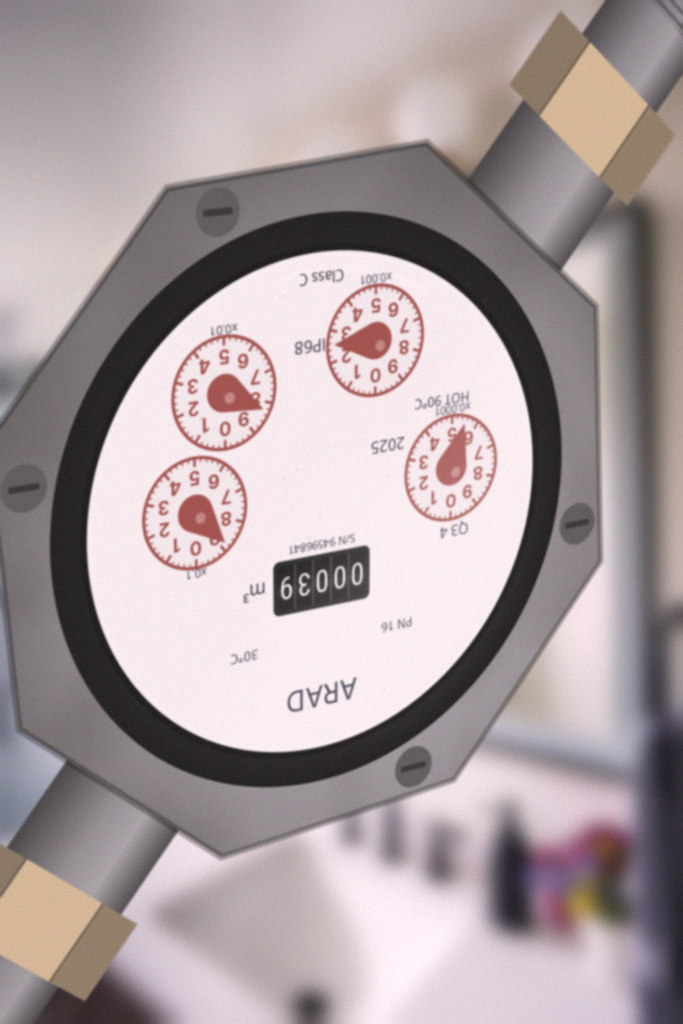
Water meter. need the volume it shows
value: 39.8825 m³
